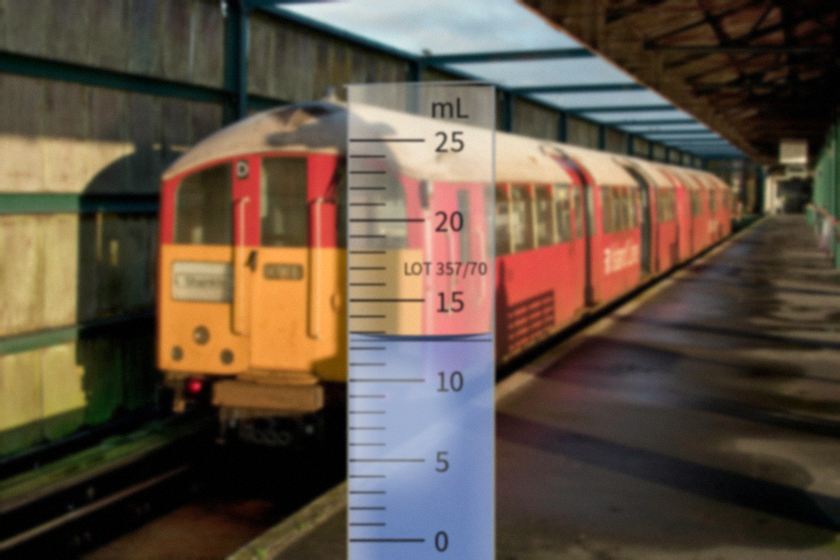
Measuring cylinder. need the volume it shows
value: 12.5 mL
